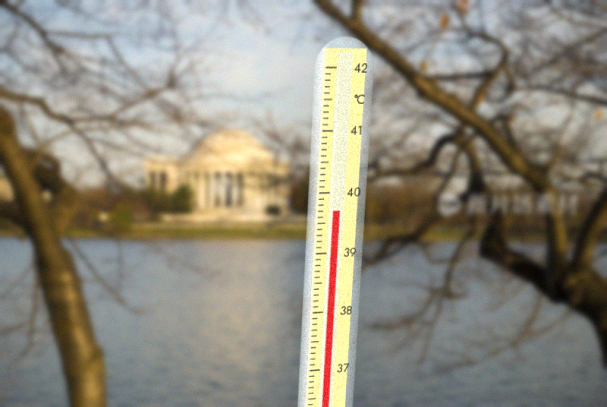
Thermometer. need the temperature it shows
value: 39.7 °C
